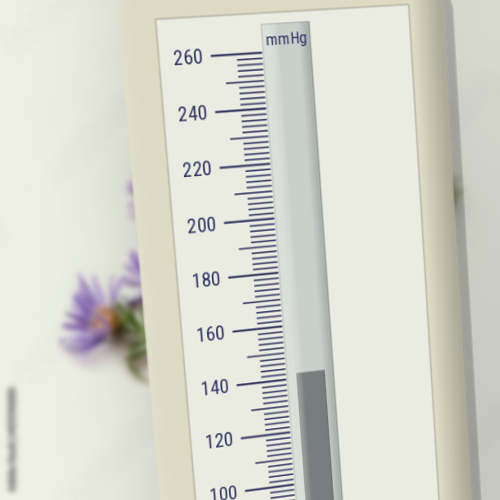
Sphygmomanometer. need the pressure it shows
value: 142 mmHg
